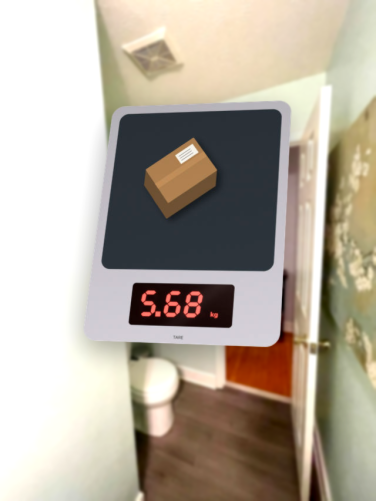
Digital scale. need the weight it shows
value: 5.68 kg
